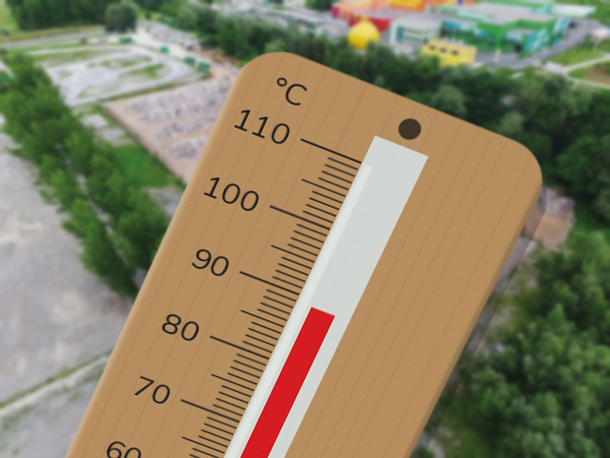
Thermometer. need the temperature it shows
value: 89 °C
